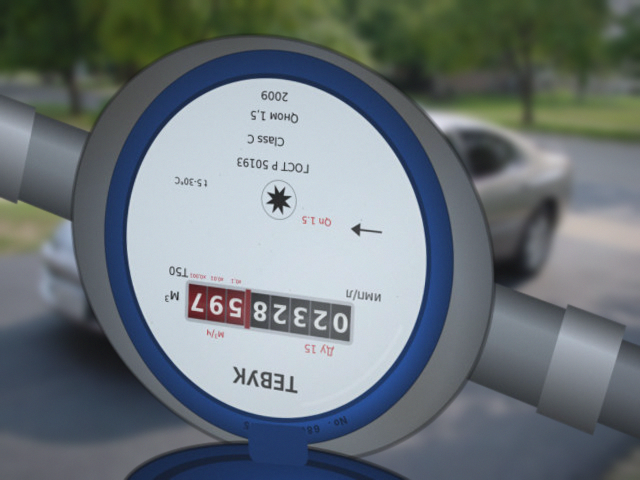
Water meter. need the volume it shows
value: 2328.597 m³
